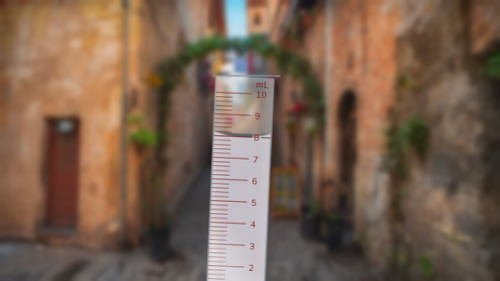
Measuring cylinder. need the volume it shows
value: 8 mL
